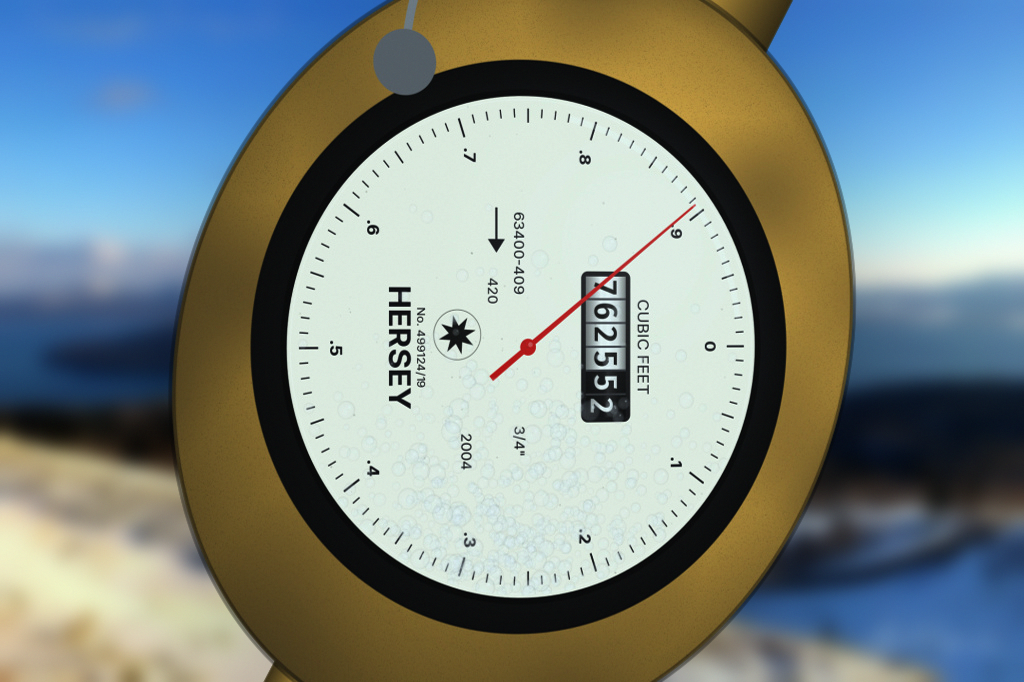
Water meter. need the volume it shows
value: 762551.89 ft³
